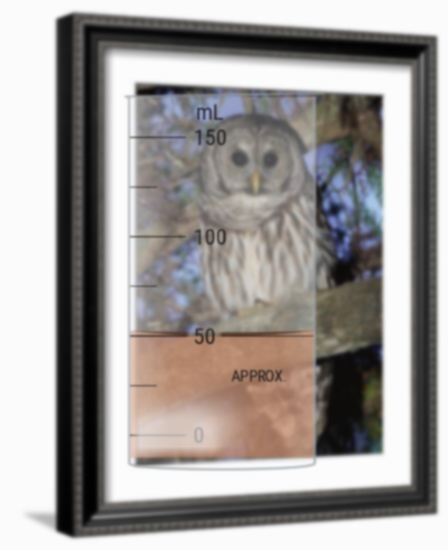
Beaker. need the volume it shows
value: 50 mL
